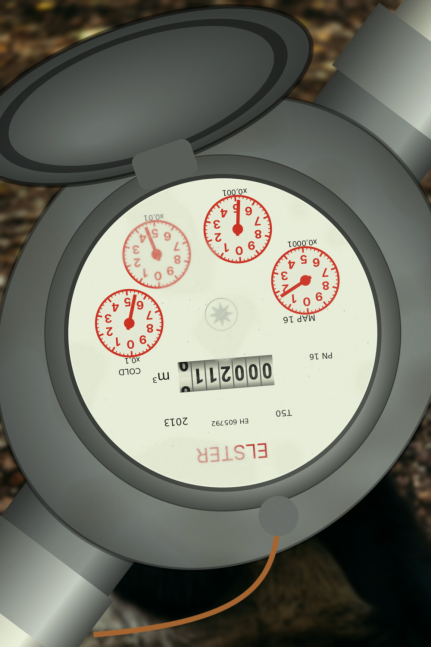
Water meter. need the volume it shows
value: 2118.5451 m³
